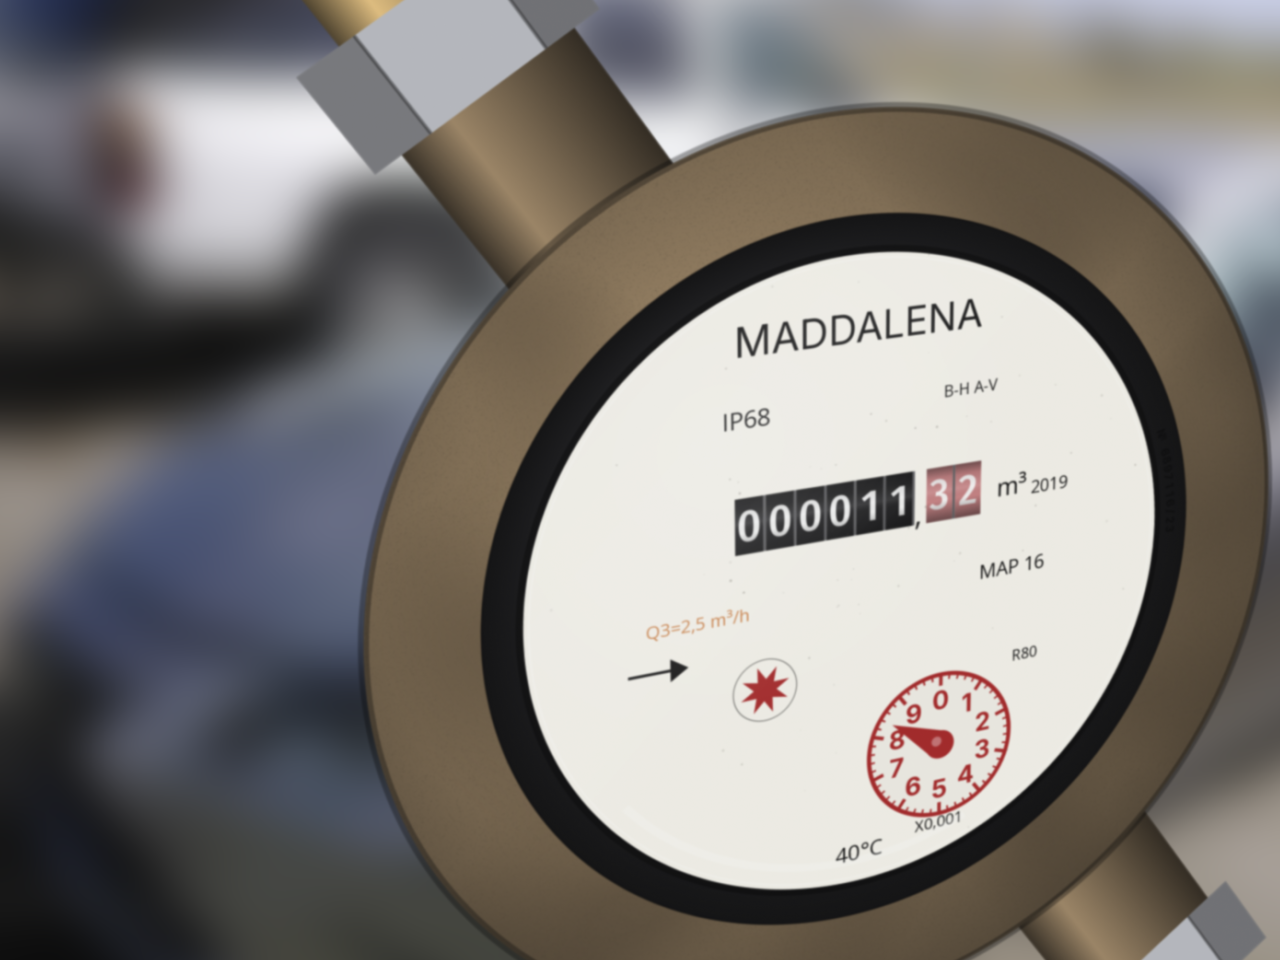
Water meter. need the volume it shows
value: 11.328 m³
